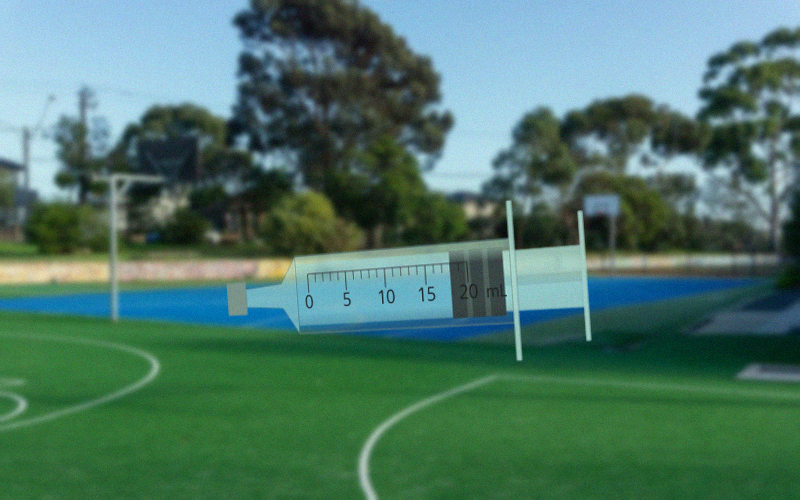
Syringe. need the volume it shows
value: 18 mL
